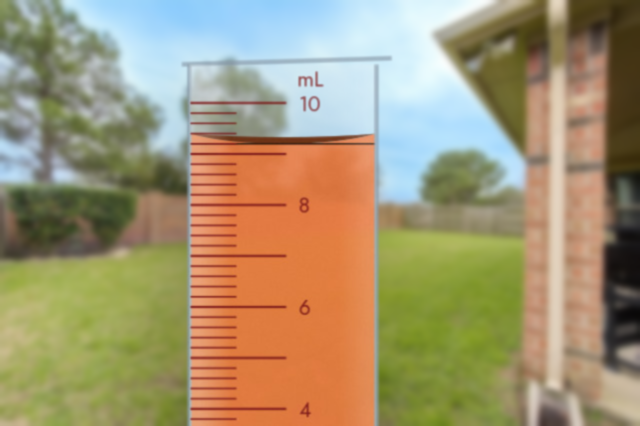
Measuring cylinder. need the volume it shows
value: 9.2 mL
